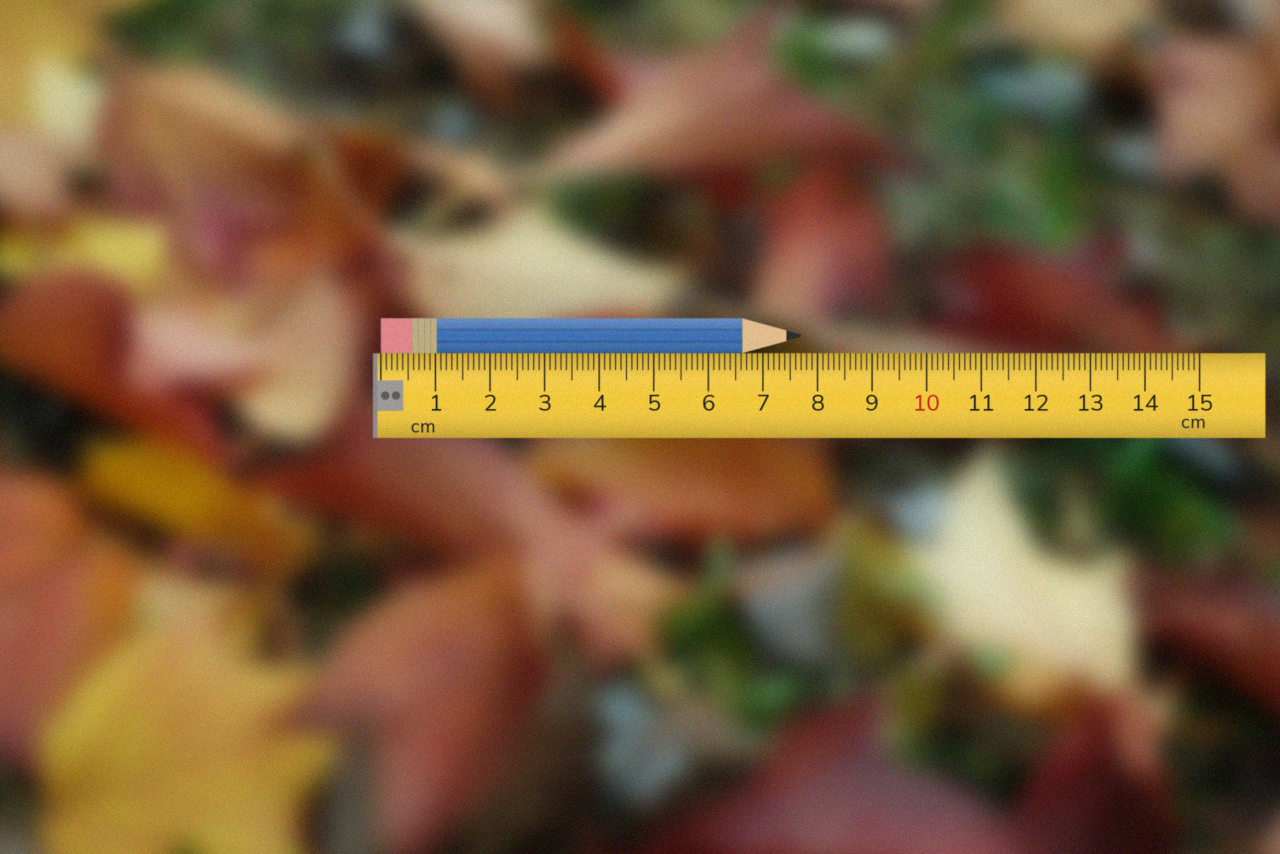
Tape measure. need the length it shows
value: 7.7 cm
